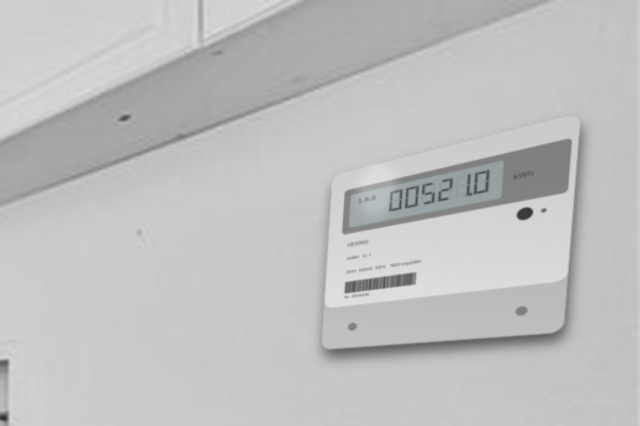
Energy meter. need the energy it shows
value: 521.0 kWh
